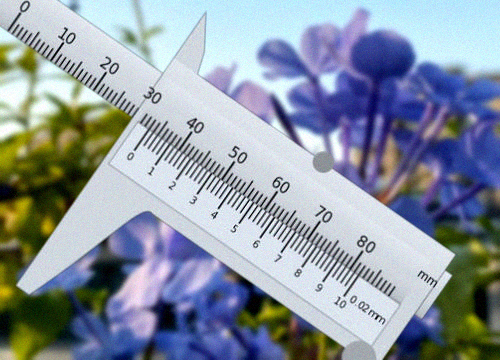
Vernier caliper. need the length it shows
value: 33.0 mm
